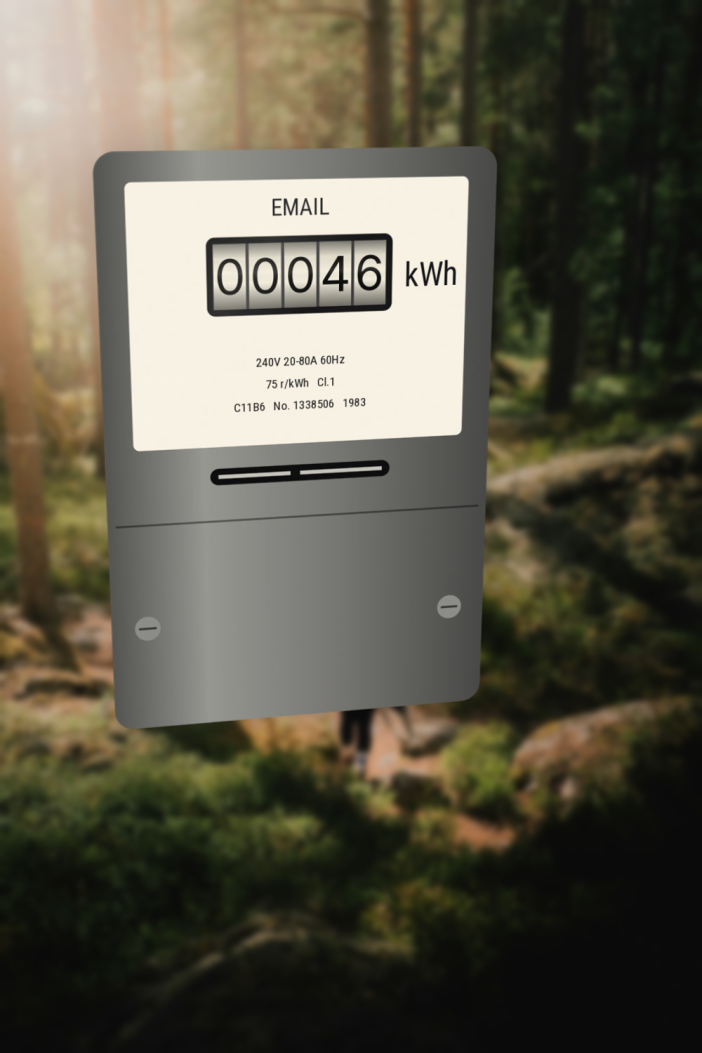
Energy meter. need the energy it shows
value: 46 kWh
